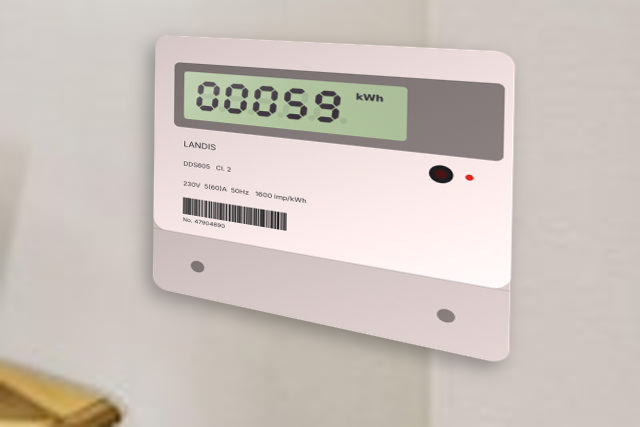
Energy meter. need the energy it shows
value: 59 kWh
